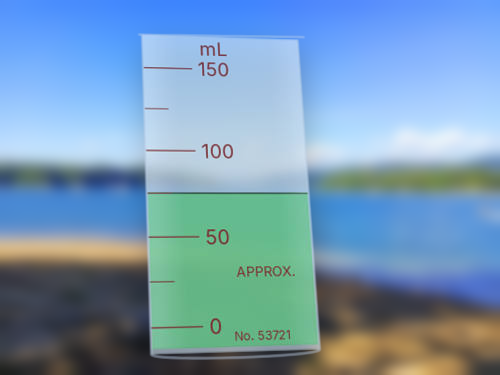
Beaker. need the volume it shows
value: 75 mL
